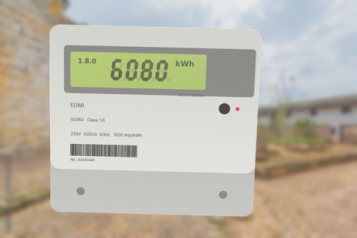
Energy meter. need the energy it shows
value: 6080 kWh
